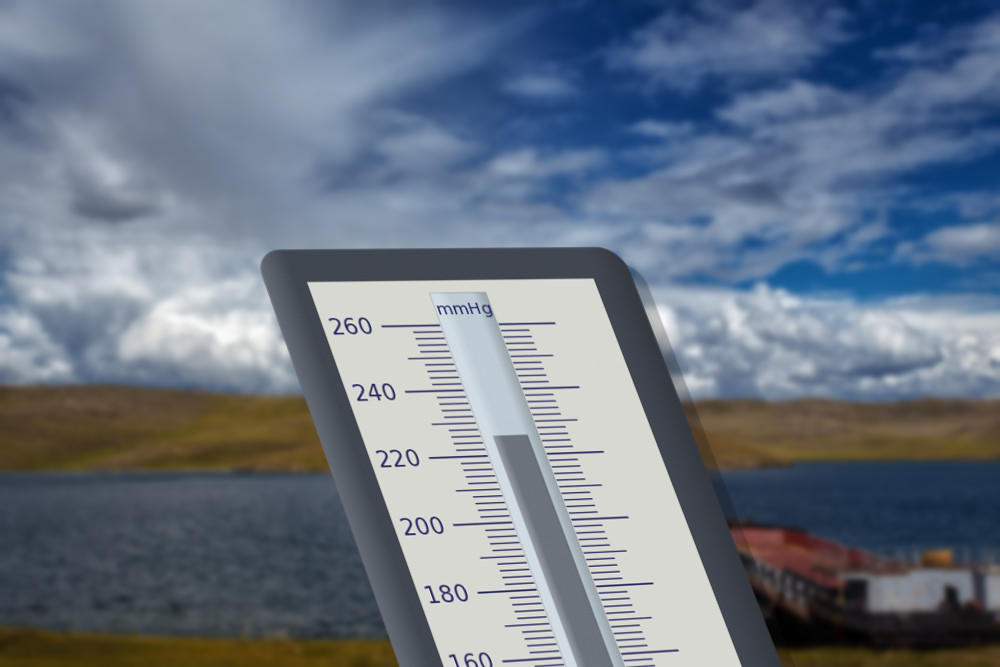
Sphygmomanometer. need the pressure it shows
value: 226 mmHg
